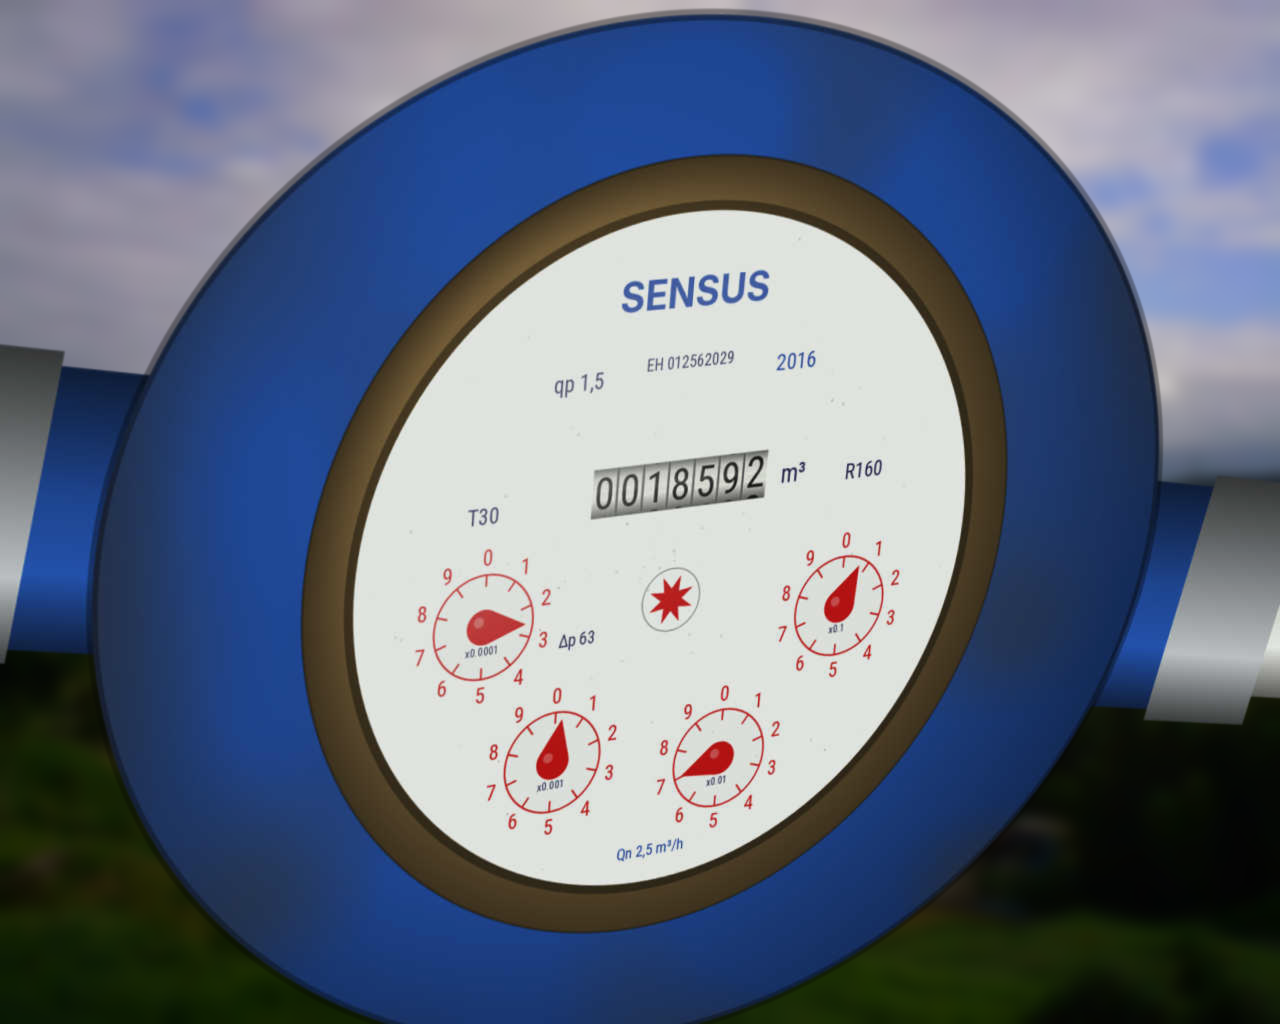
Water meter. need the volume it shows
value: 18592.0702 m³
